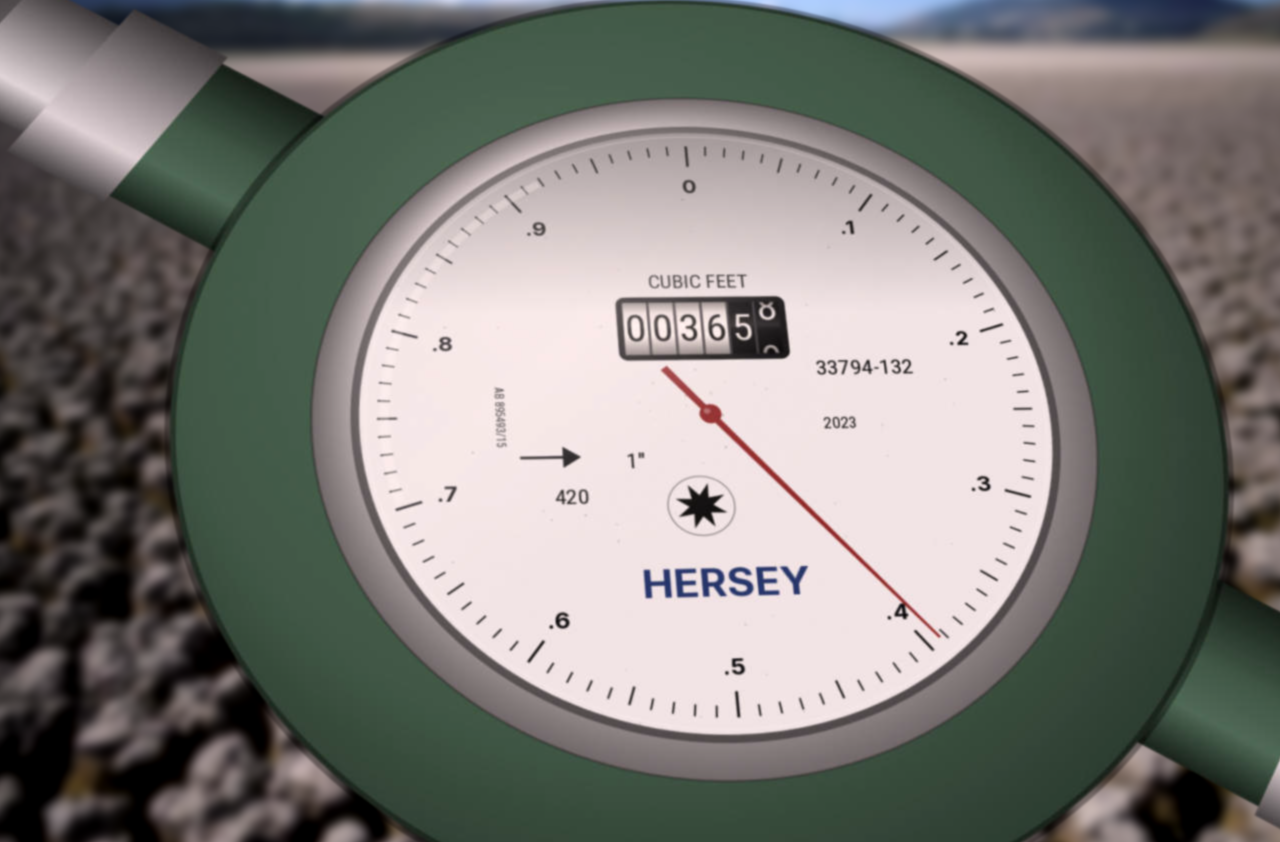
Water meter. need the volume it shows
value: 3658.39 ft³
